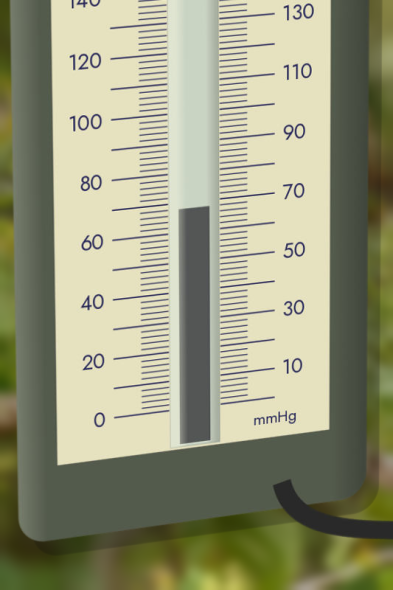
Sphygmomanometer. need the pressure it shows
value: 68 mmHg
